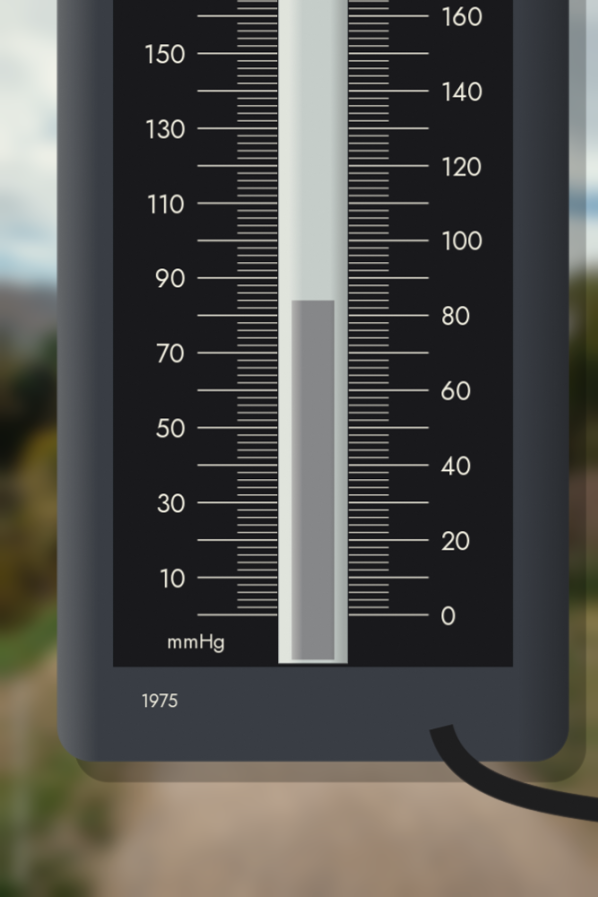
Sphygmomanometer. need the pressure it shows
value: 84 mmHg
